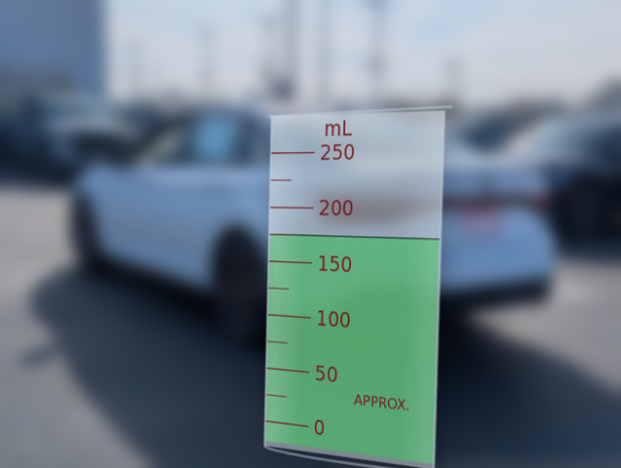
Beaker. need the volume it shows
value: 175 mL
